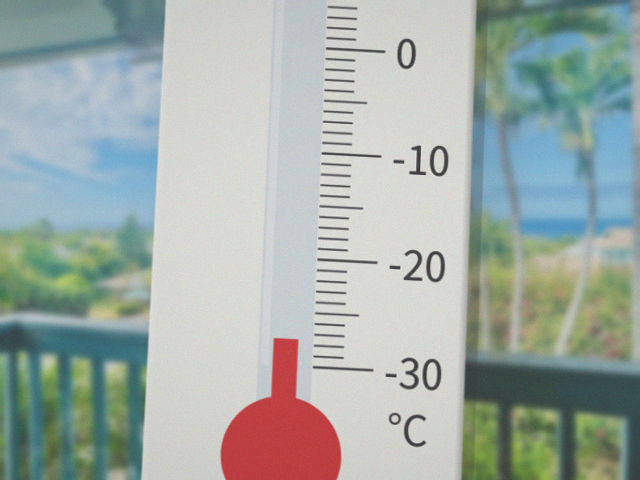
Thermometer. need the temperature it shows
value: -27.5 °C
